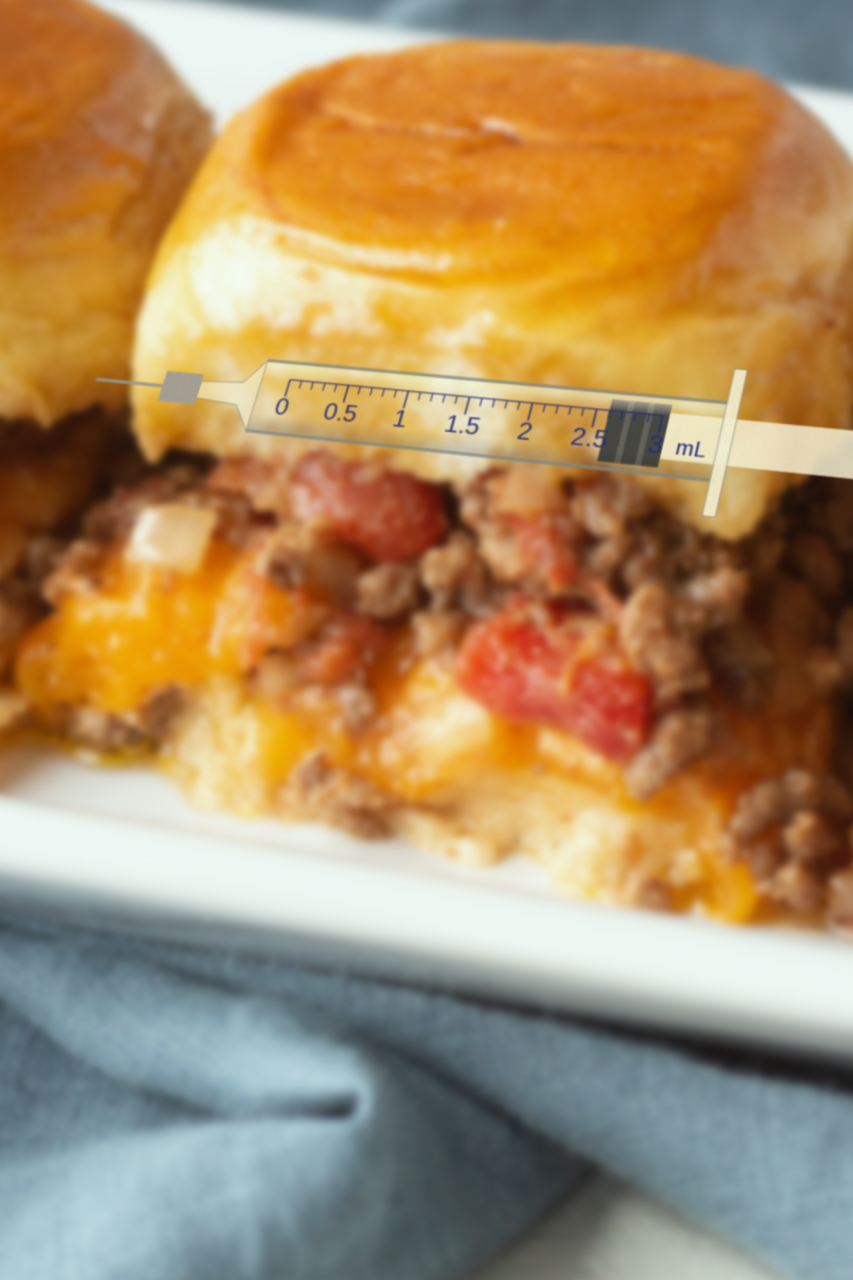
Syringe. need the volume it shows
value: 2.6 mL
